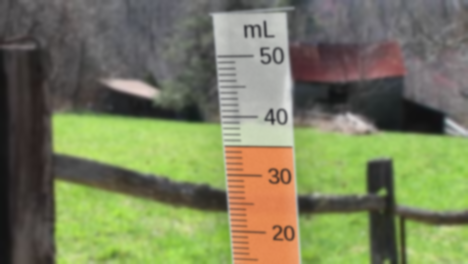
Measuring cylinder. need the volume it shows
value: 35 mL
